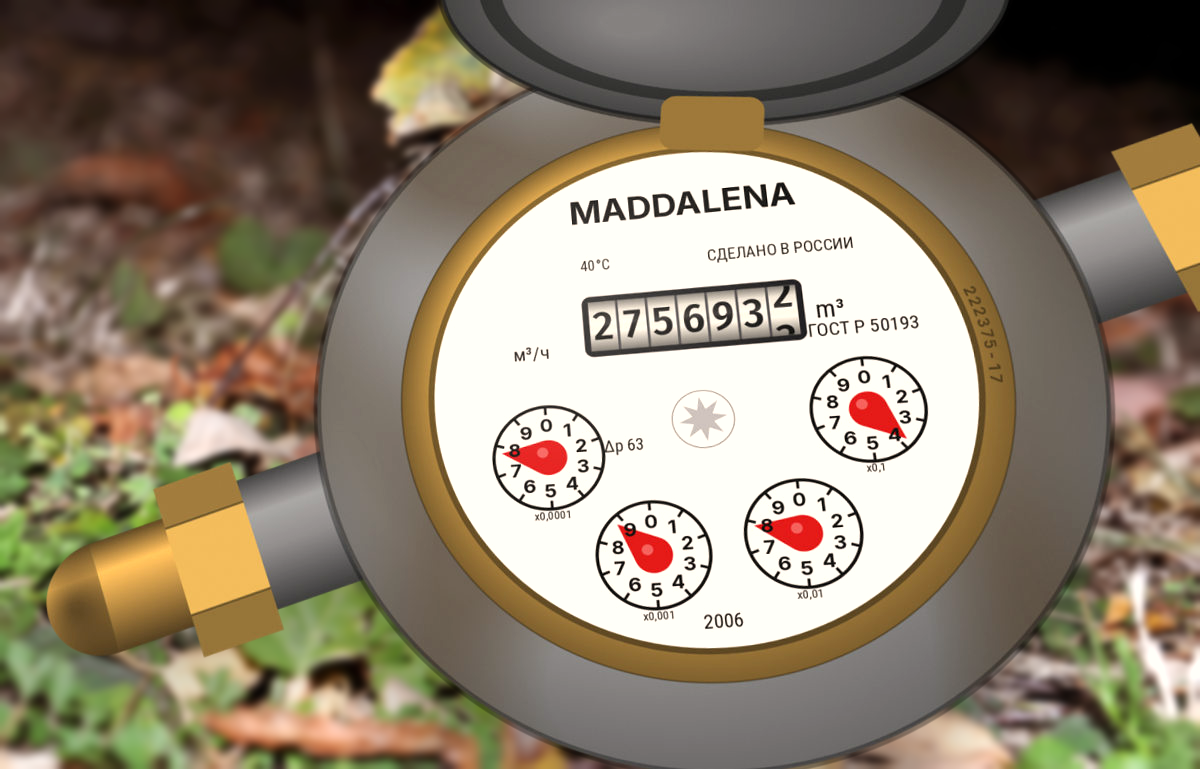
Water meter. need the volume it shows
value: 2756932.3787 m³
